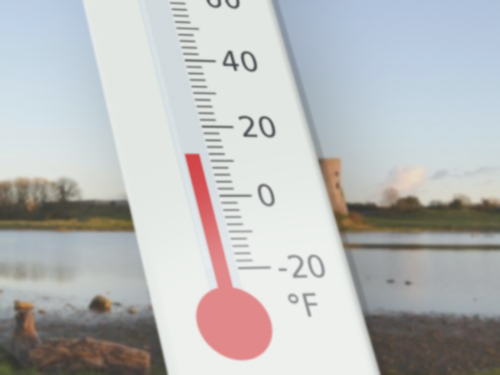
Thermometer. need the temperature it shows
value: 12 °F
